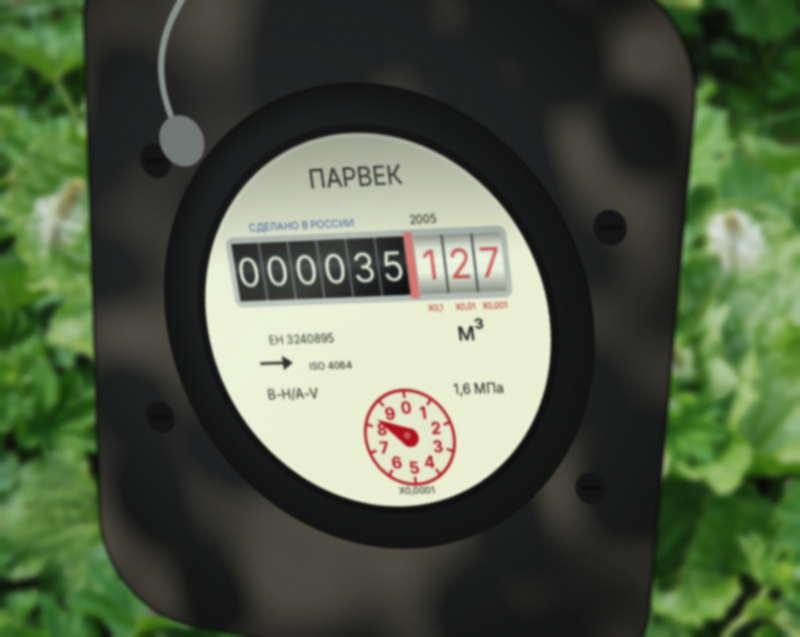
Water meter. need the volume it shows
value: 35.1278 m³
